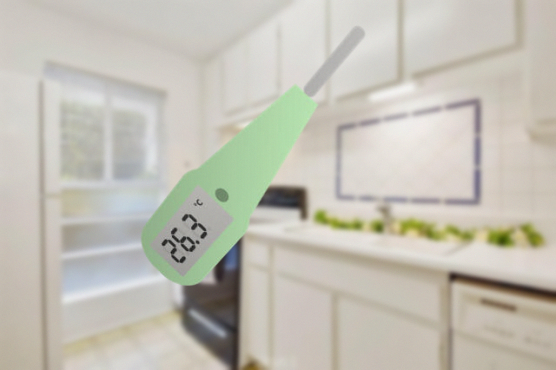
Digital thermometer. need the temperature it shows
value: 26.3 °C
